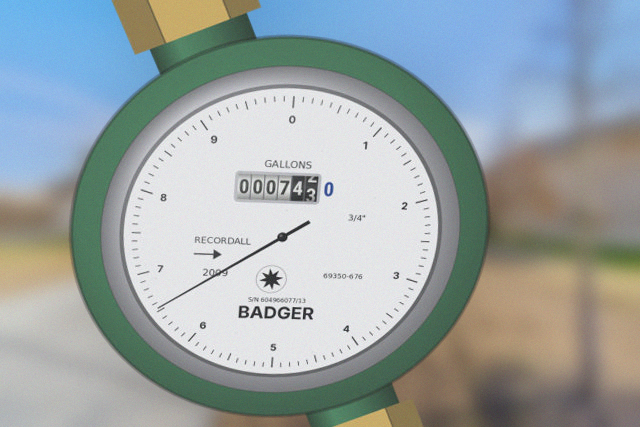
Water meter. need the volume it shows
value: 7426.5 gal
